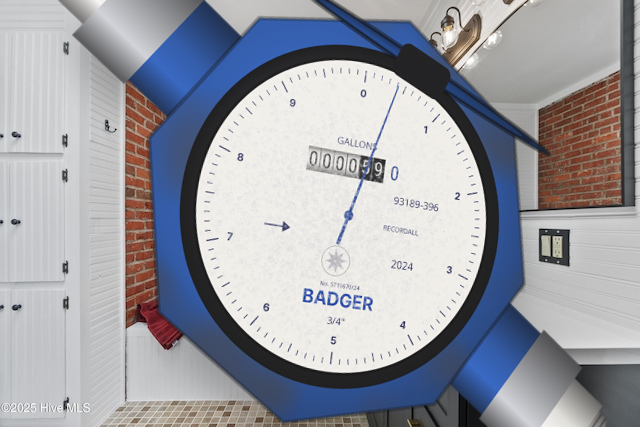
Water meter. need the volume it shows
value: 590.4 gal
